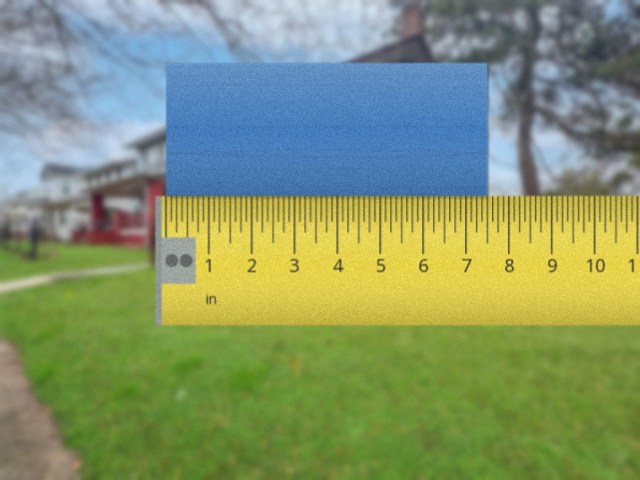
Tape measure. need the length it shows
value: 7.5 in
